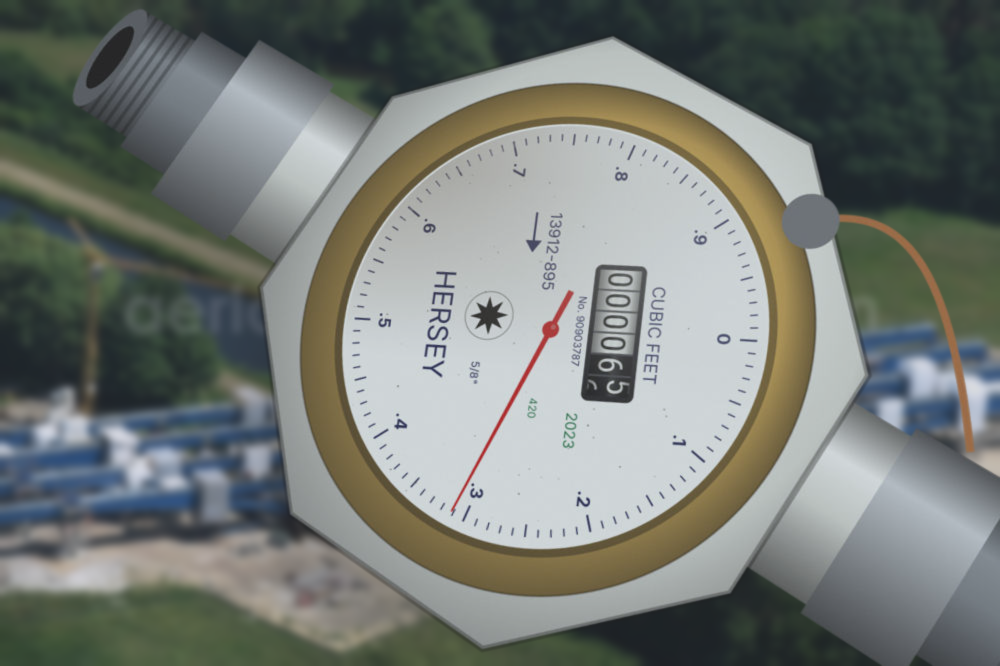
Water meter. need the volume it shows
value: 65.31 ft³
